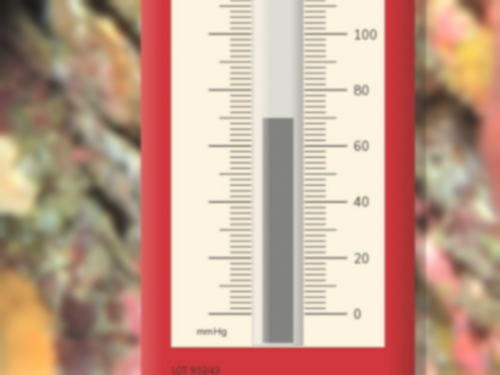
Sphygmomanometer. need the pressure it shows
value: 70 mmHg
